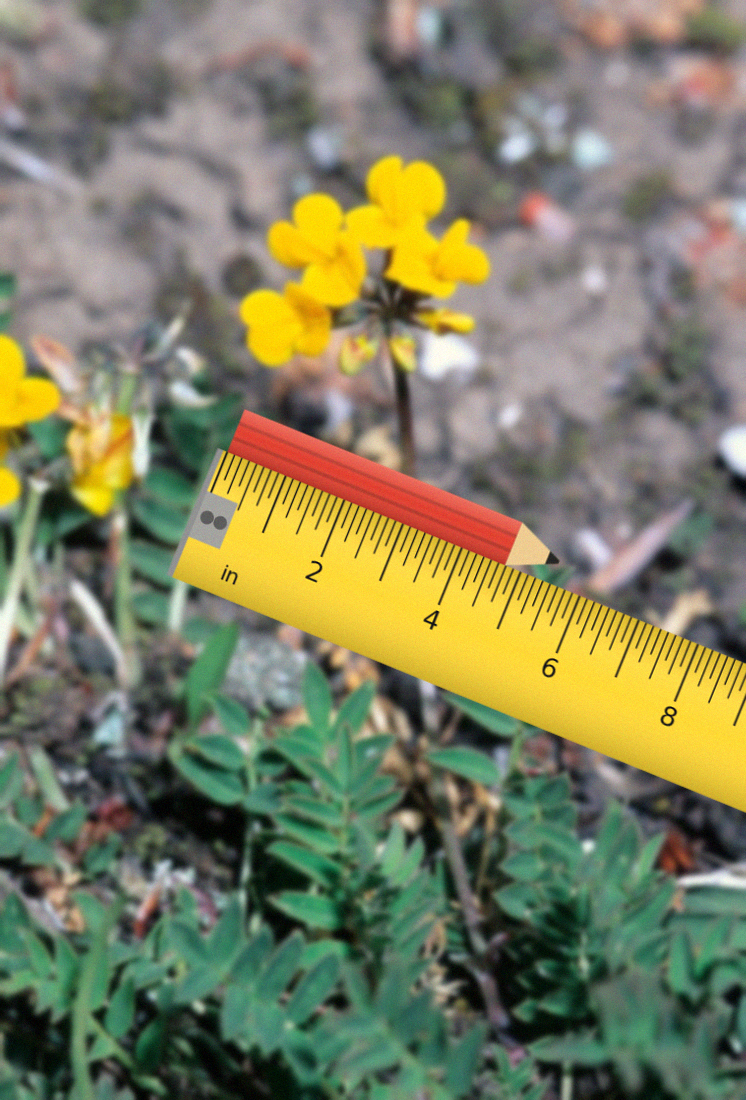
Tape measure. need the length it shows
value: 5.5 in
